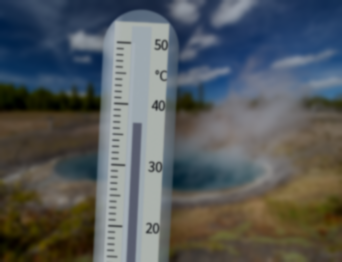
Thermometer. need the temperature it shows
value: 37 °C
